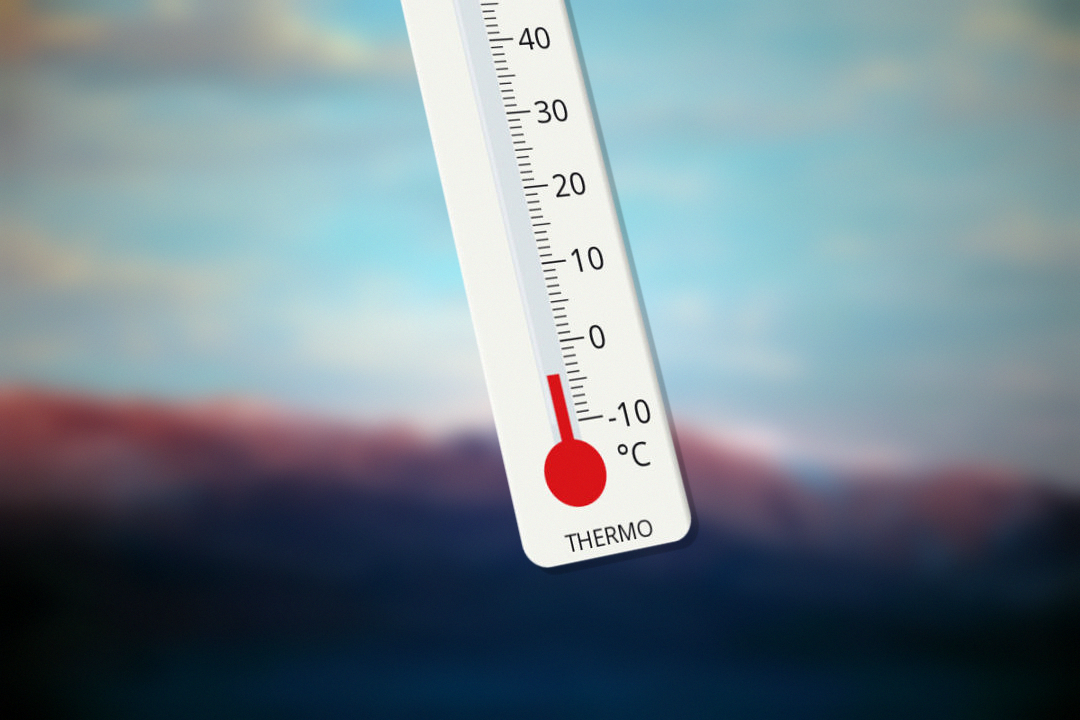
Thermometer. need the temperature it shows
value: -4 °C
